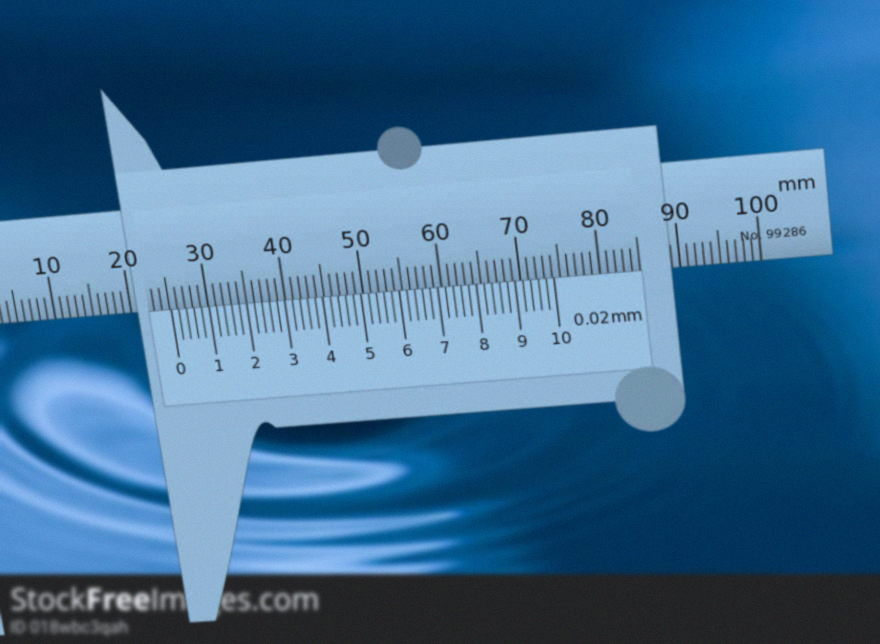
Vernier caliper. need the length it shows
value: 25.2 mm
